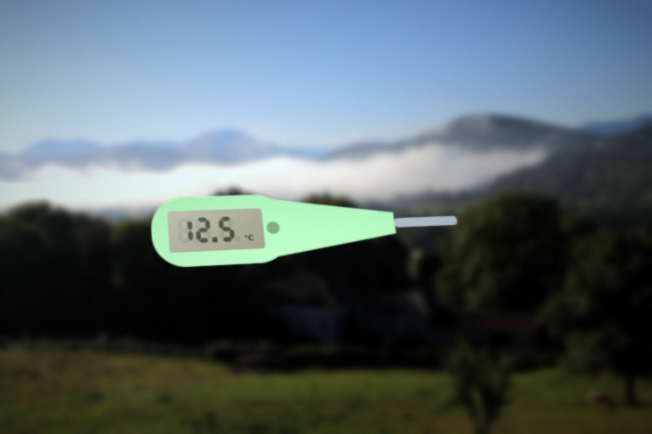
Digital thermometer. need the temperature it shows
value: 12.5 °C
